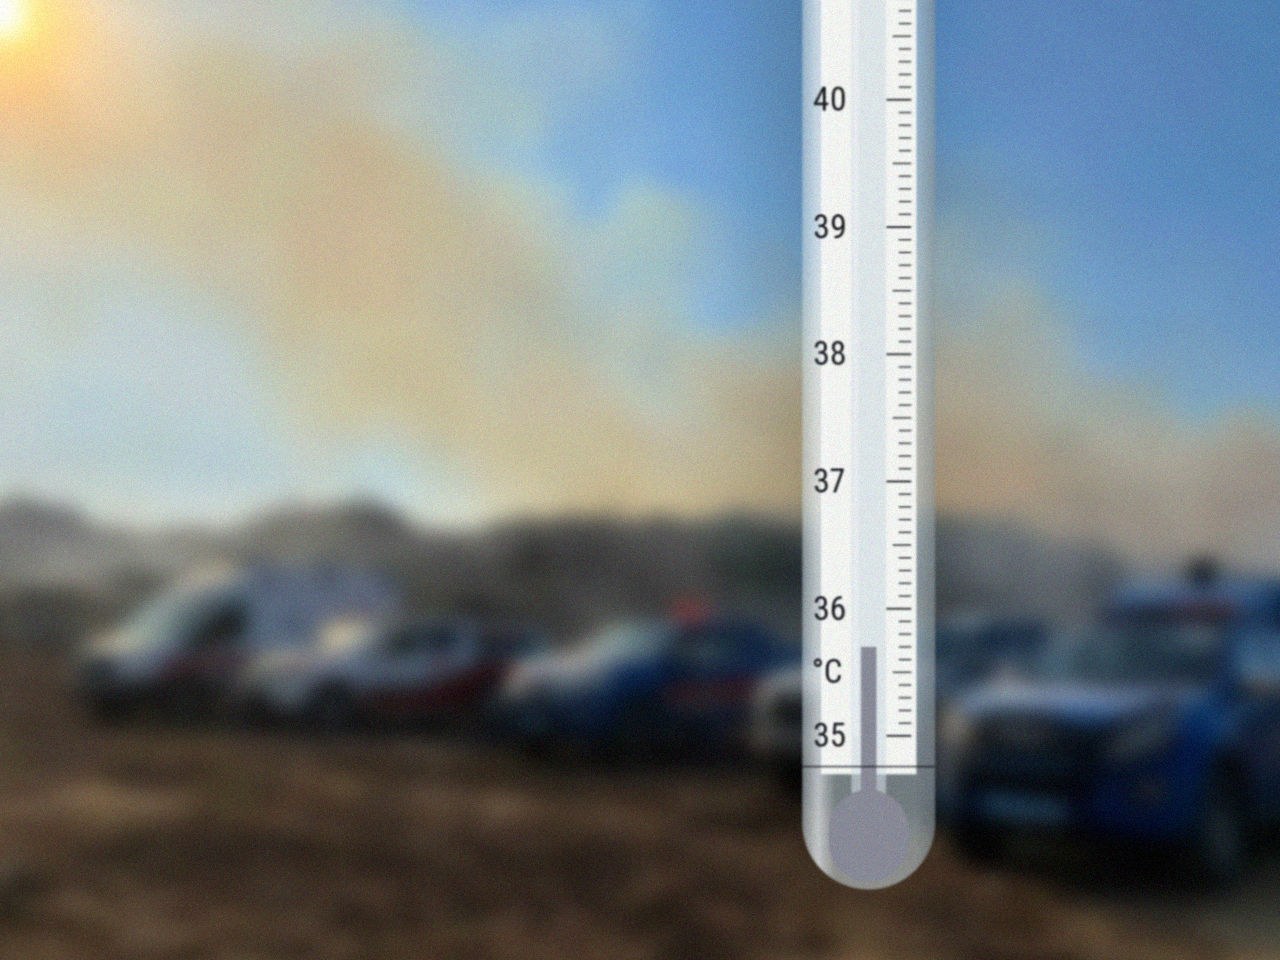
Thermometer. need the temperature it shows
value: 35.7 °C
